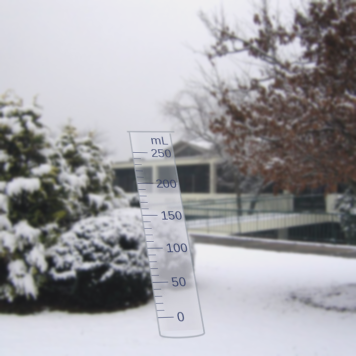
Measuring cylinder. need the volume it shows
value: 200 mL
